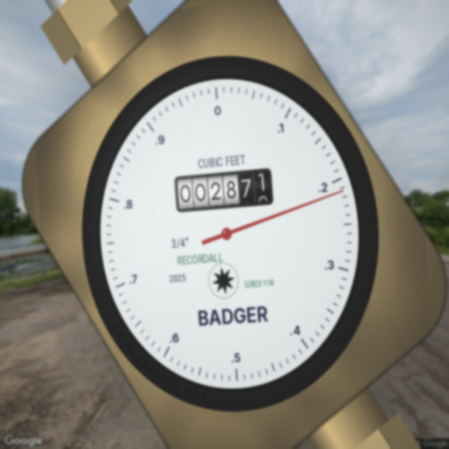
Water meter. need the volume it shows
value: 2871.21 ft³
